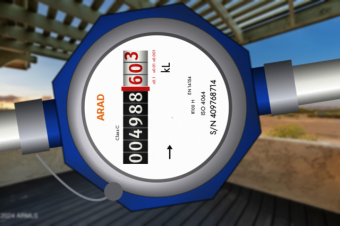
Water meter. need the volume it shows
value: 4988.603 kL
